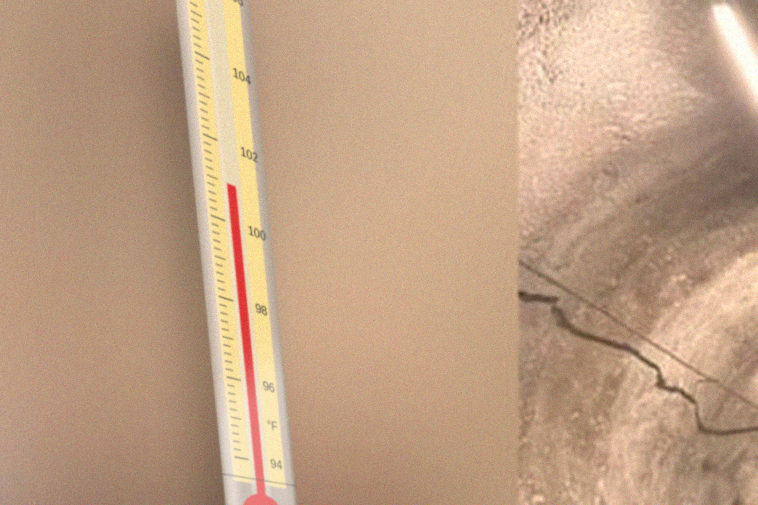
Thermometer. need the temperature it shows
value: 101 °F
